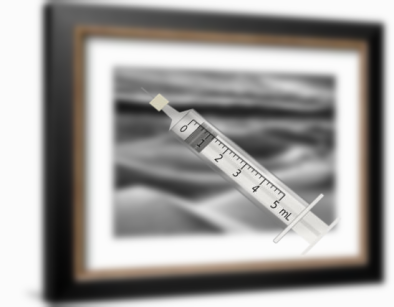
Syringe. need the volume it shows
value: 0.4 mL
